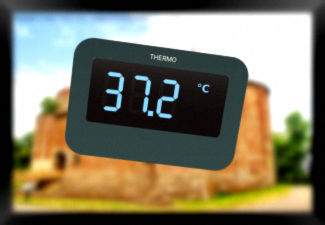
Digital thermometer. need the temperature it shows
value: 37.2 °C
